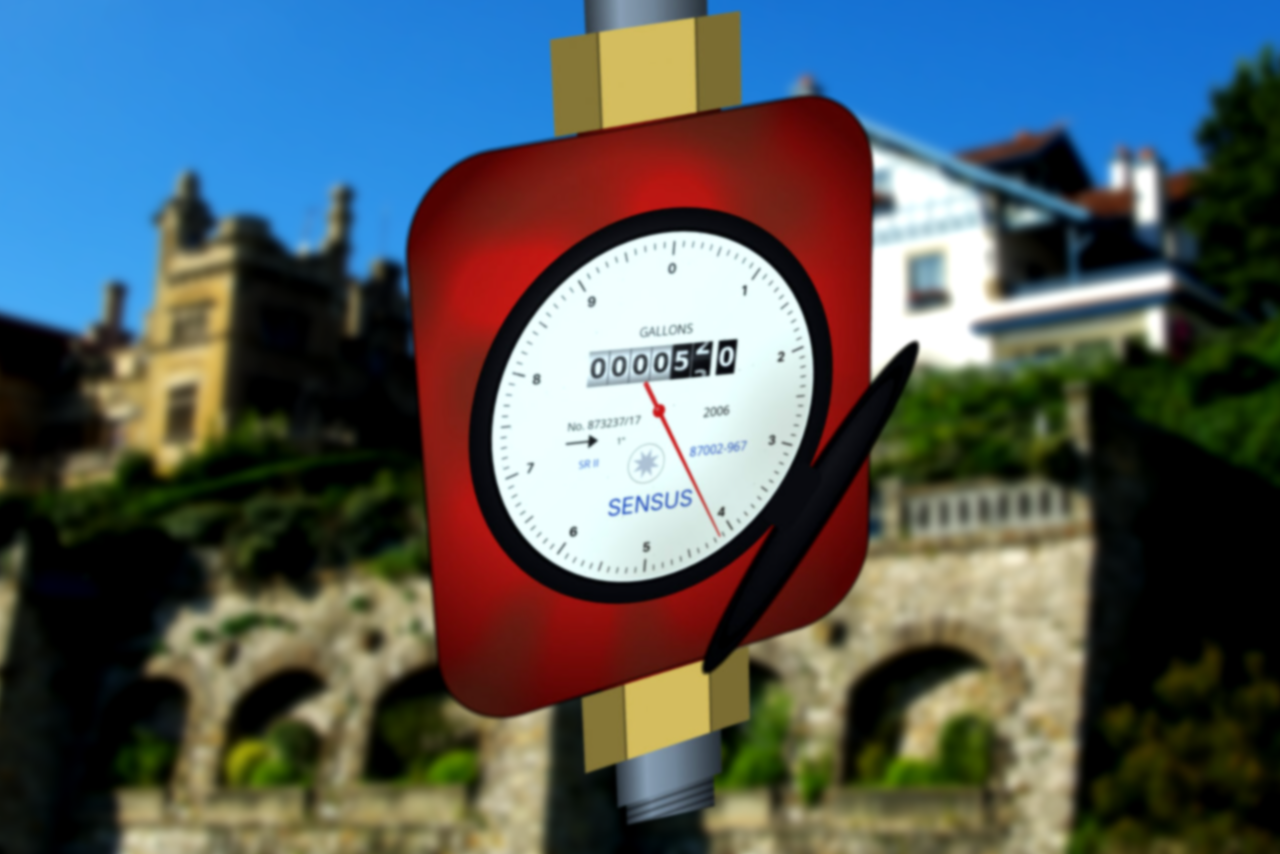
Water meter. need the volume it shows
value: 524.1 gal
